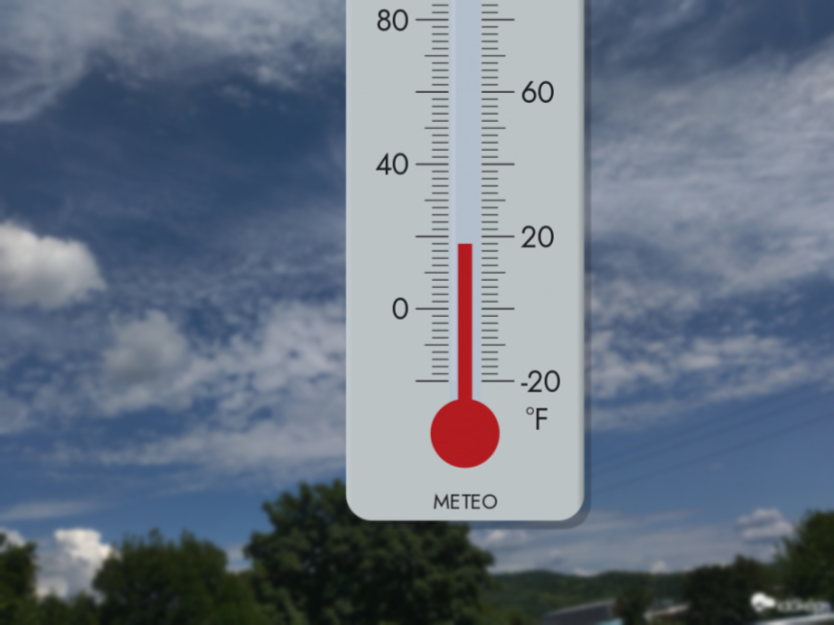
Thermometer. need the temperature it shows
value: 18 °F
